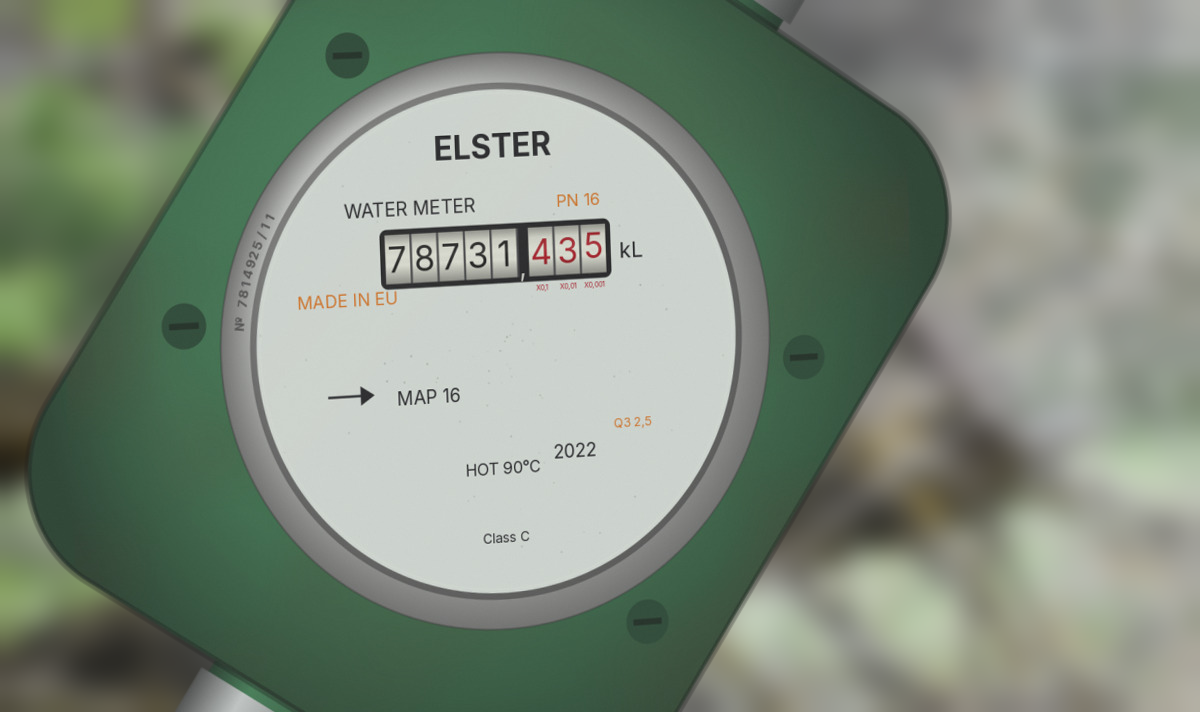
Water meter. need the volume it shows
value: 78731.435 kL
